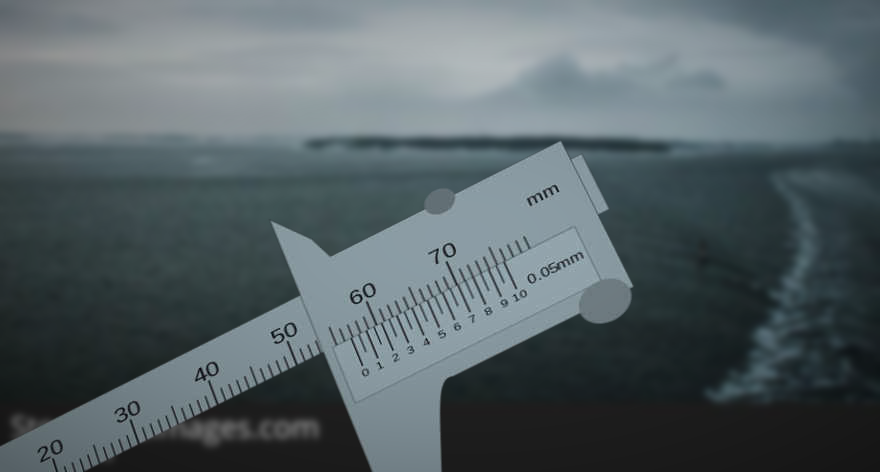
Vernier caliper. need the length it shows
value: 56.8 mm
